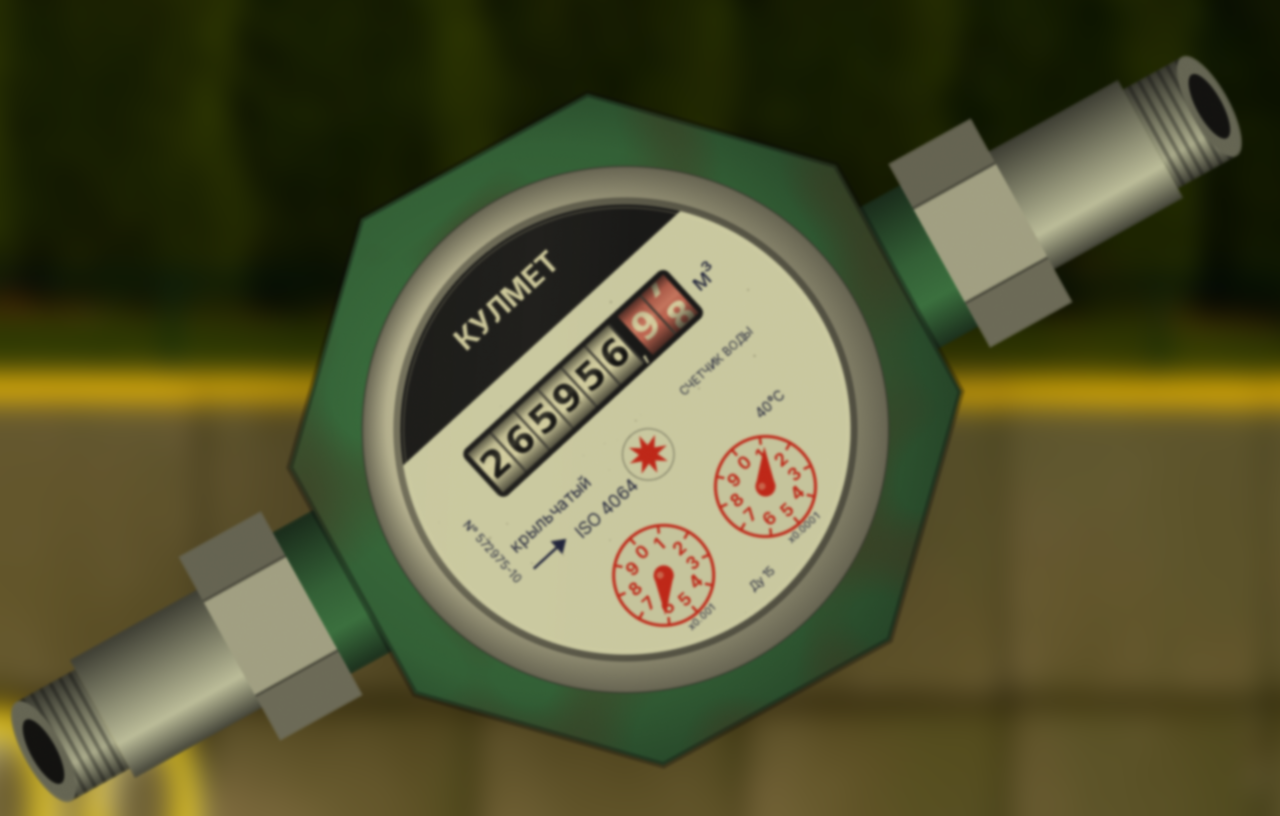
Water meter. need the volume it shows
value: 265956.9761 m³
